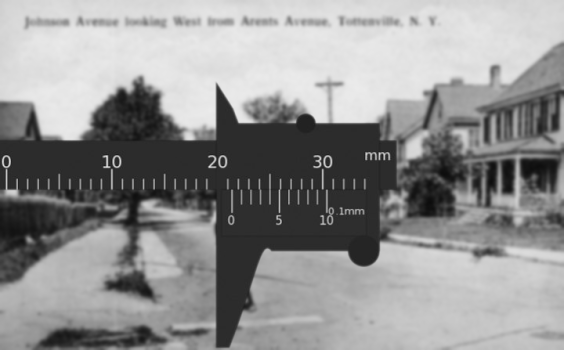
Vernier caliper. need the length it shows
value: 21.4 mm
